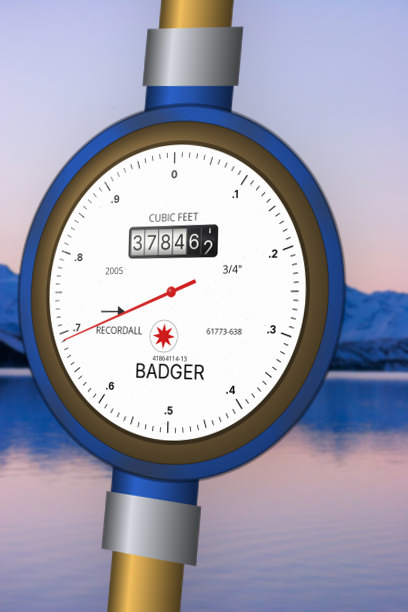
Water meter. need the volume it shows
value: 378461.69 ft³
